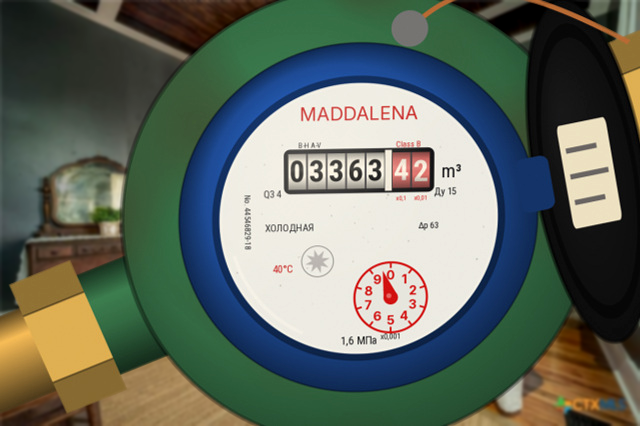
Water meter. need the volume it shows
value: 3363.419 m³
